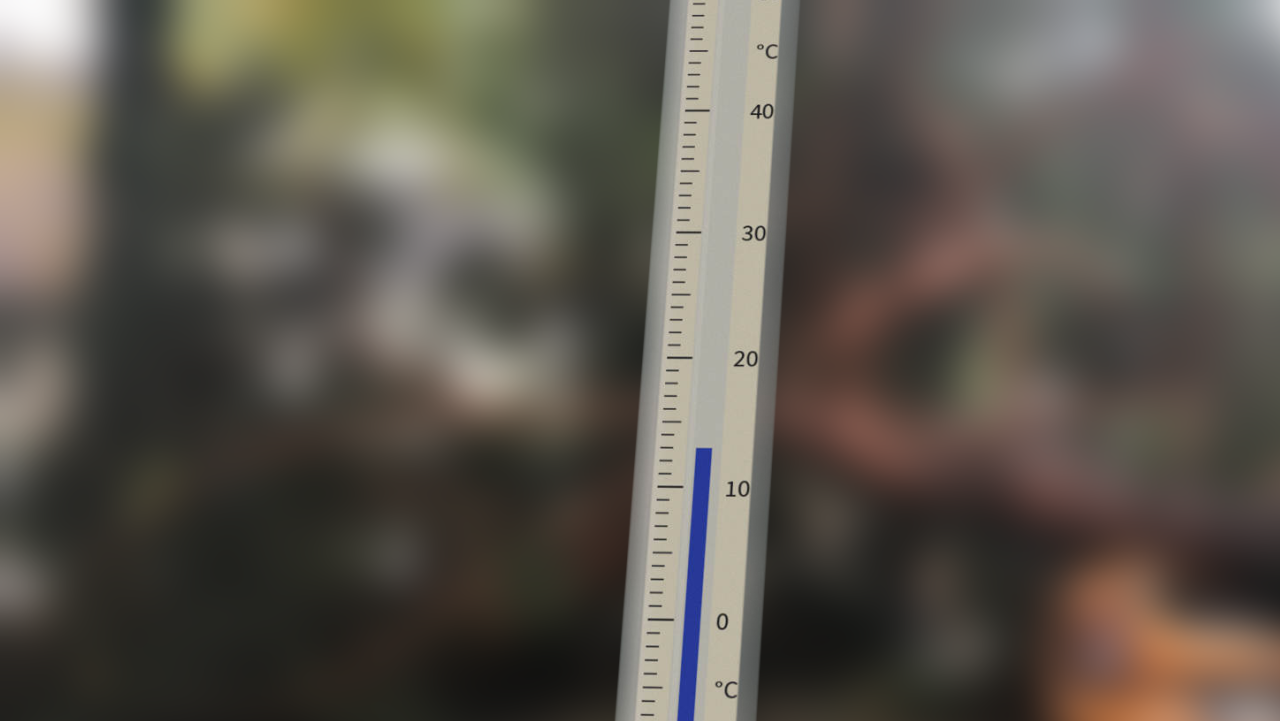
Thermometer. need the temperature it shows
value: 13 °C
